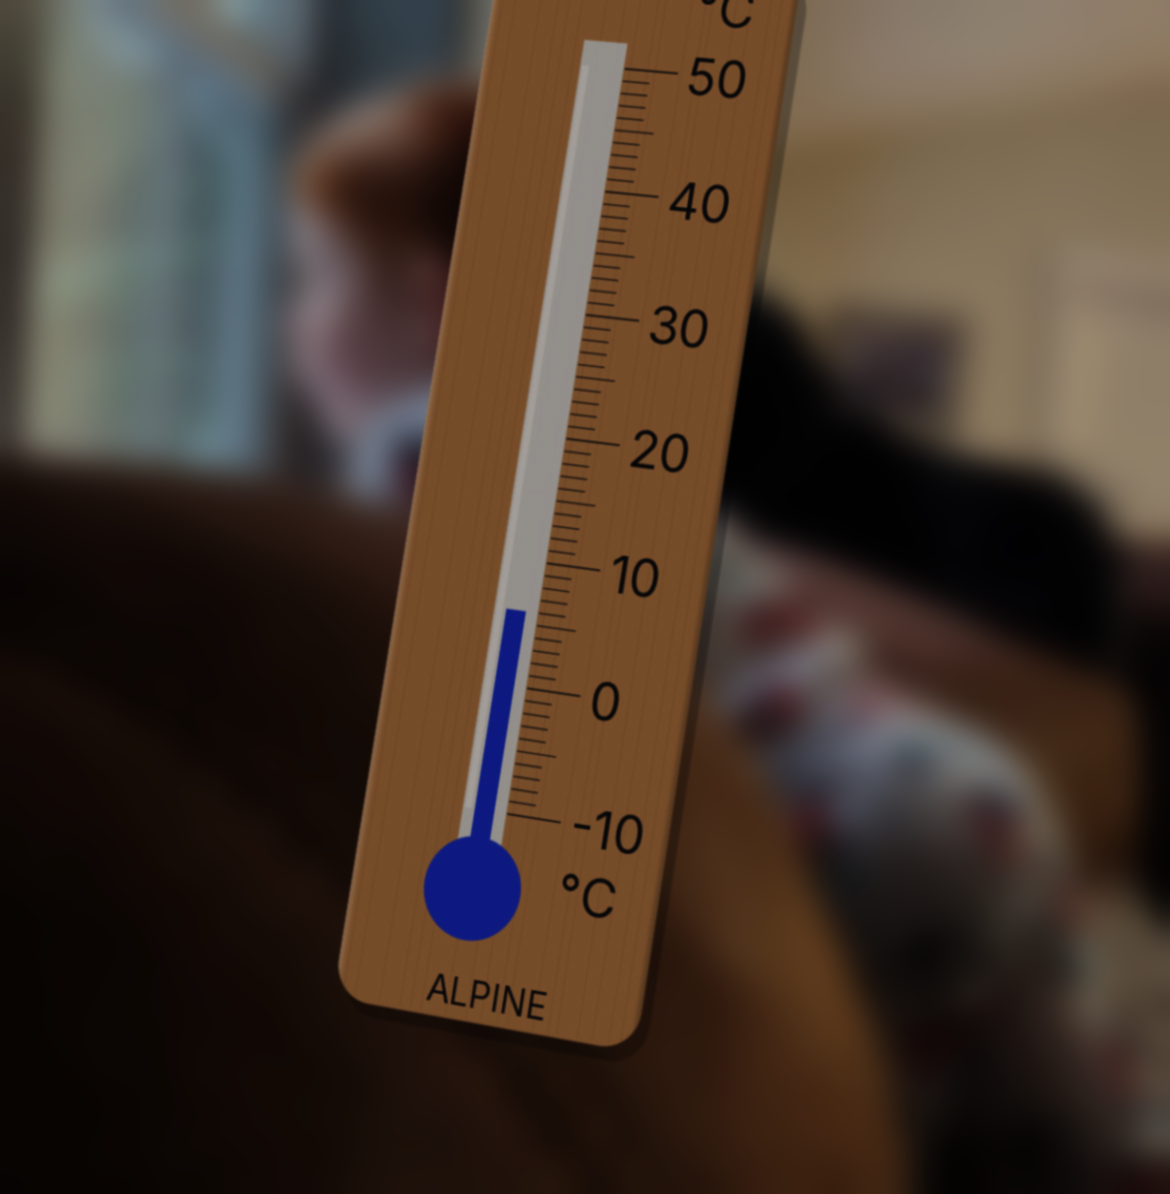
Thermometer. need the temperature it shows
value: 6 °C
